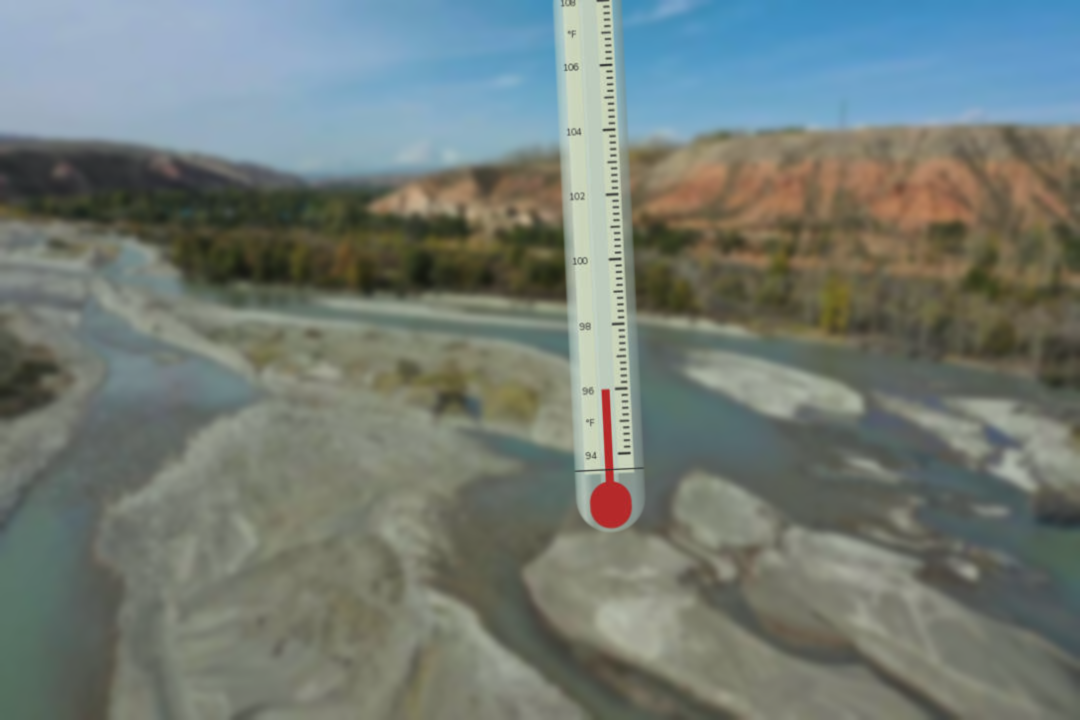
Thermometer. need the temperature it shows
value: 96 °F
